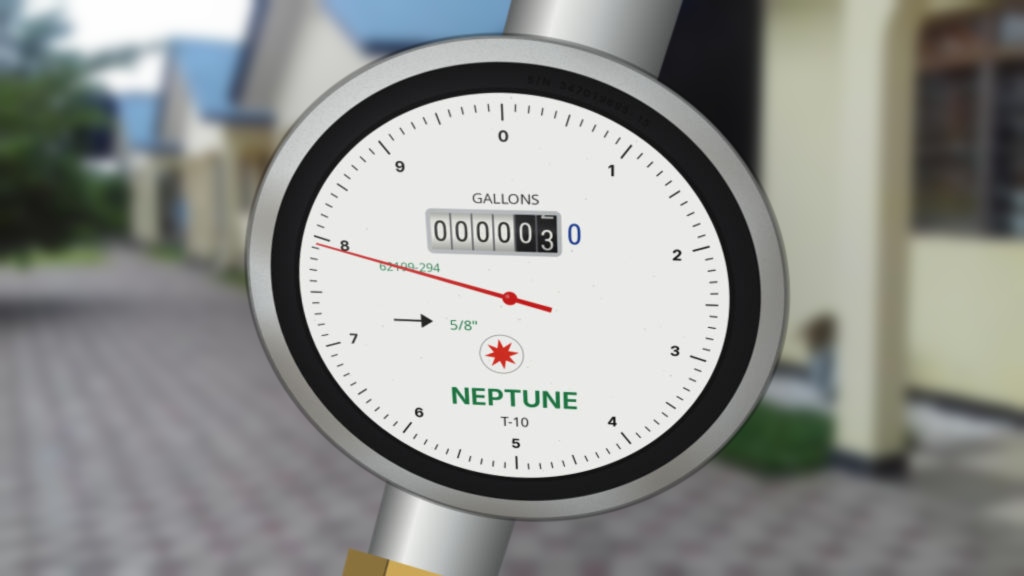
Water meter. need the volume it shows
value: 27.9 gal
